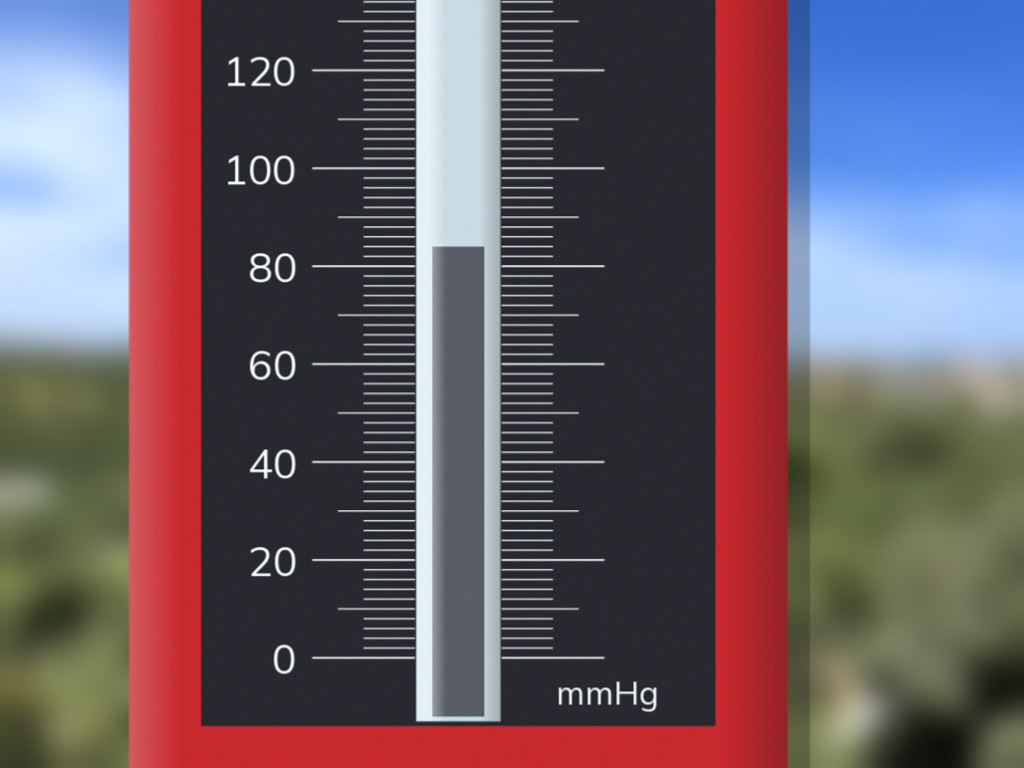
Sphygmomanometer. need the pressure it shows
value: 84 mmHg
